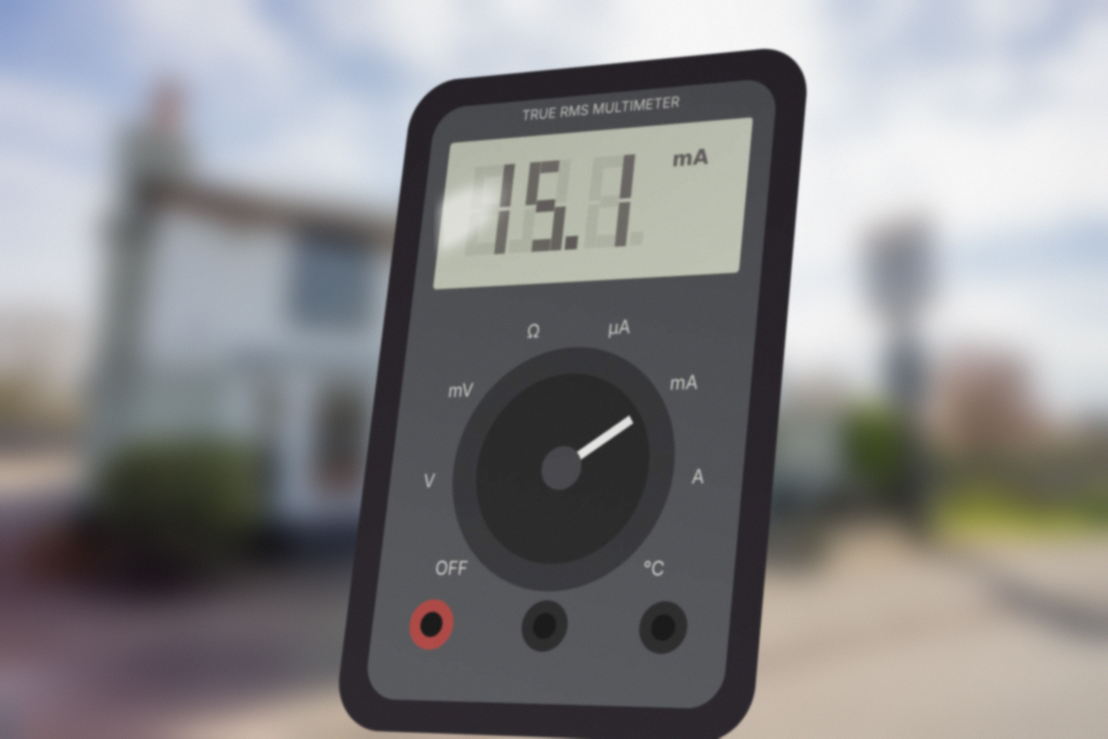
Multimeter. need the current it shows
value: 15.1 mA
